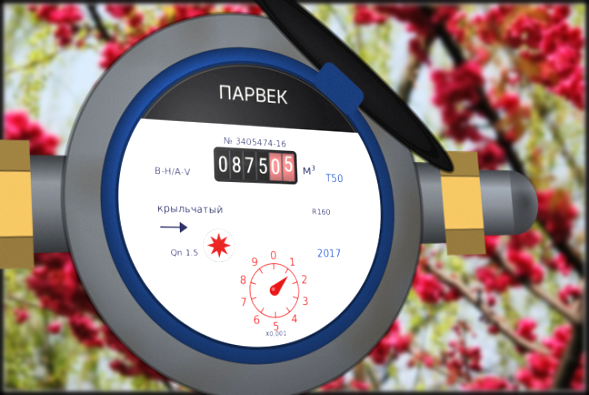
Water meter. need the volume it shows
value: 875.051 m³
